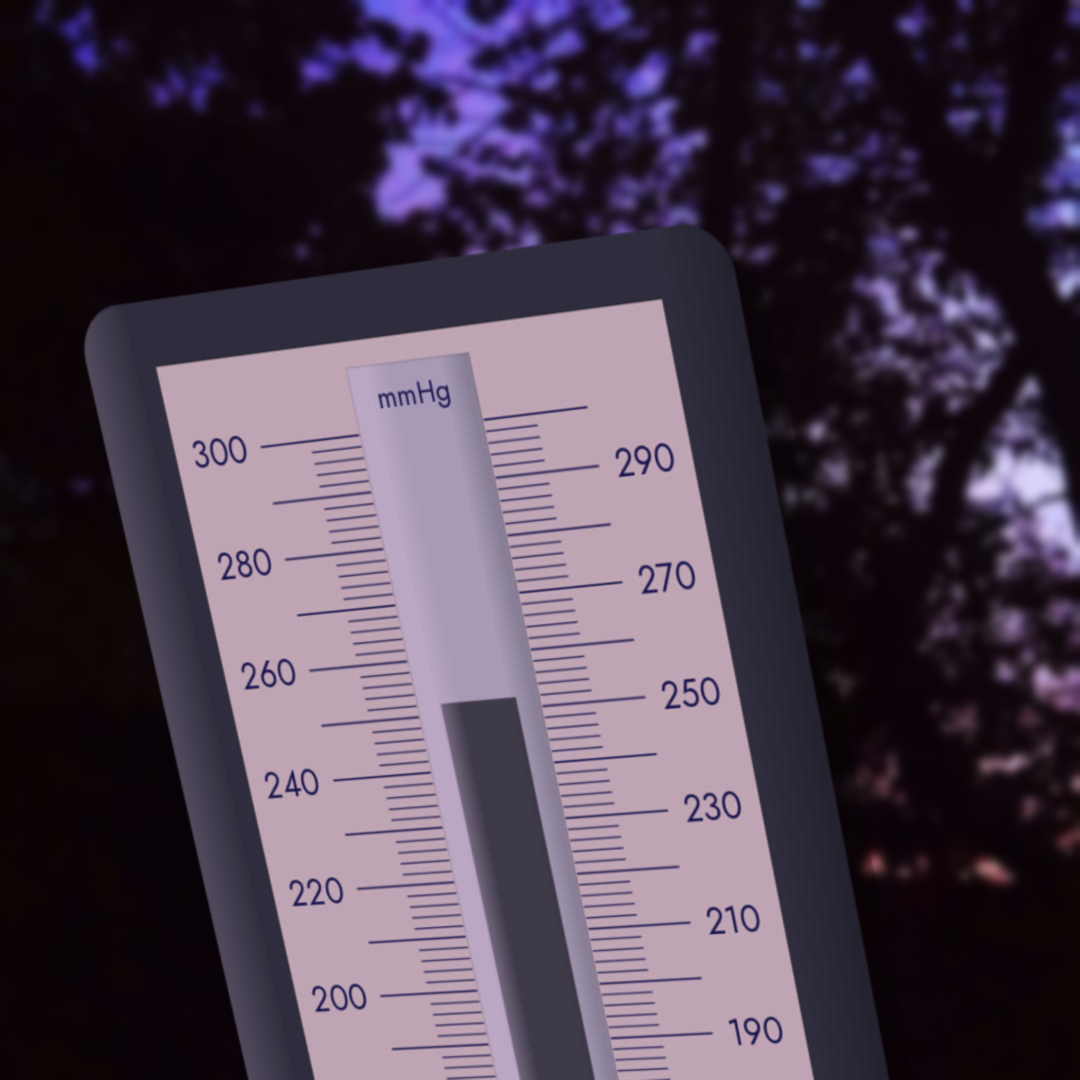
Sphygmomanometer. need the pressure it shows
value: 252 mmHg
